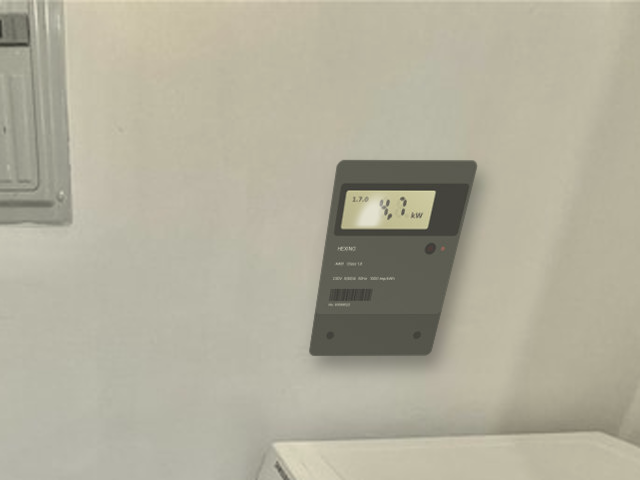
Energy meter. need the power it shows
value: 4.7 kW
